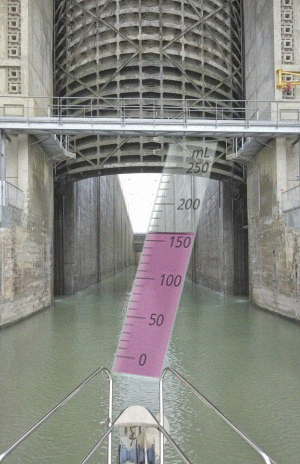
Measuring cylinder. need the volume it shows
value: 160 mL
